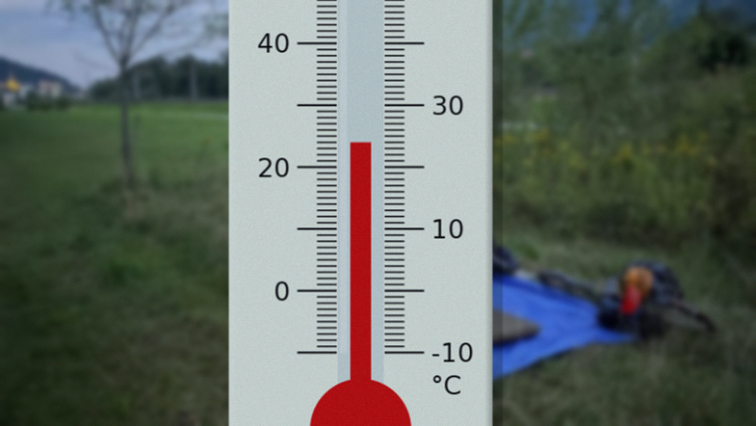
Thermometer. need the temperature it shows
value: 24 °C
